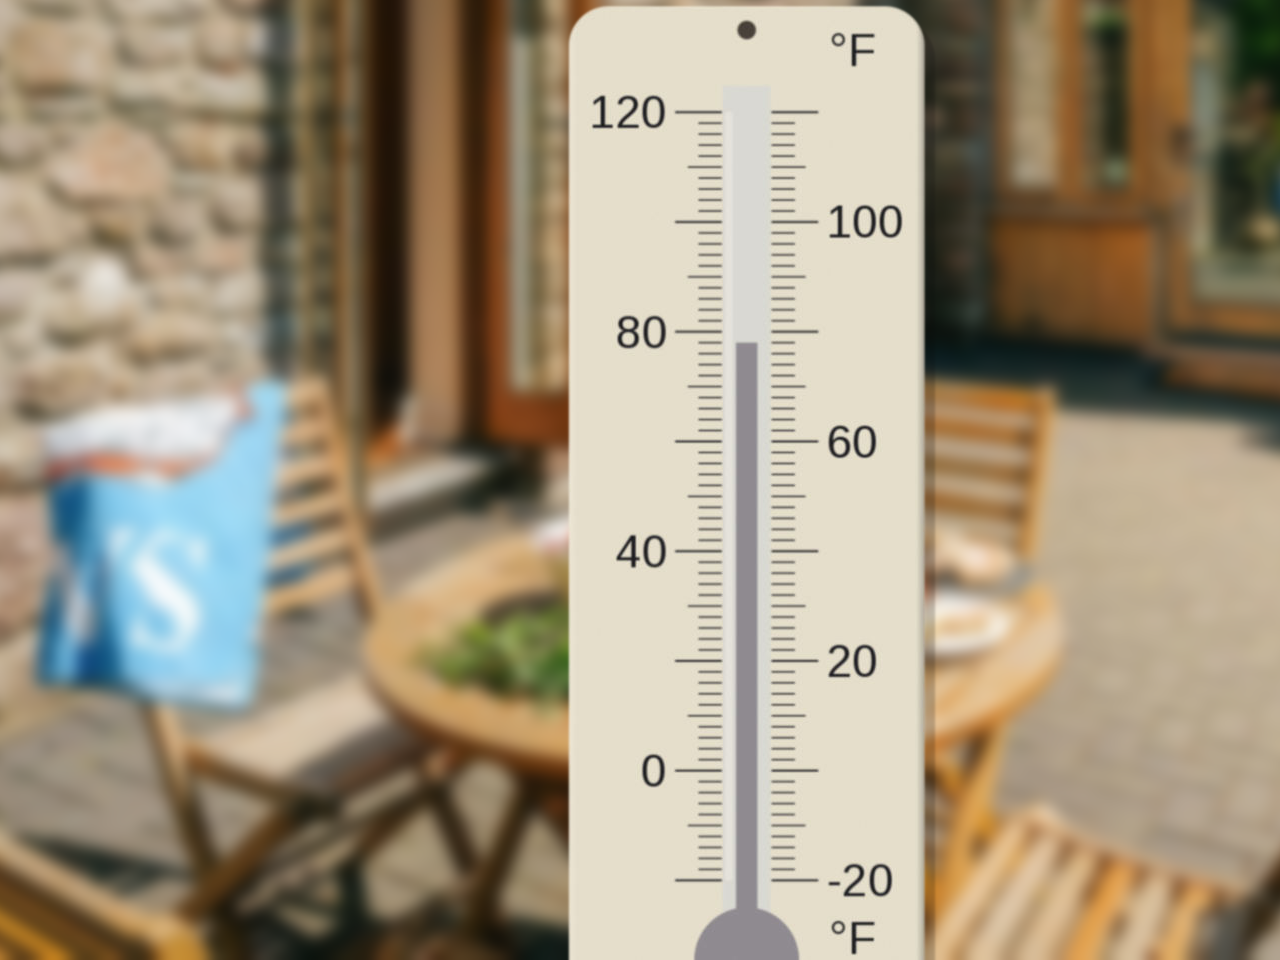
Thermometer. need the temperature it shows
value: 78 °F
